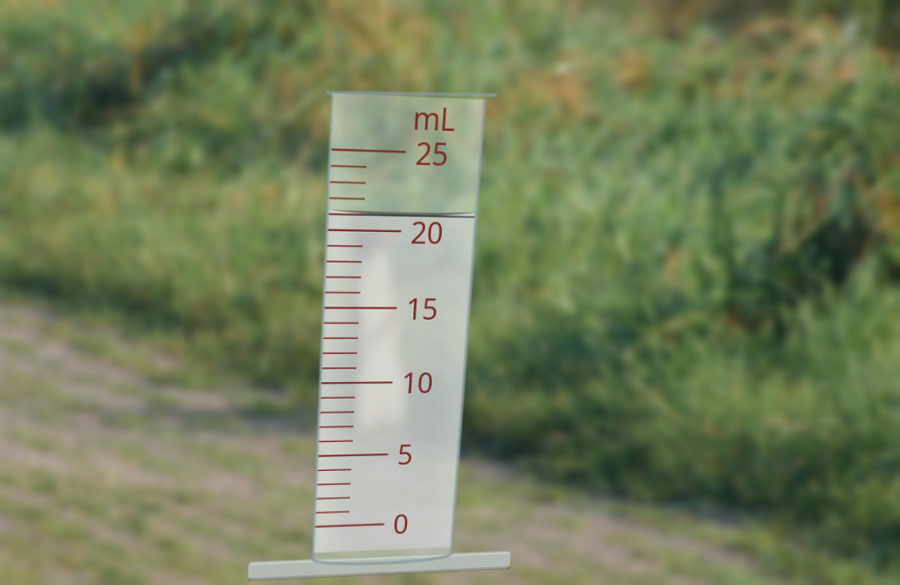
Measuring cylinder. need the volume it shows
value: 21 mL
